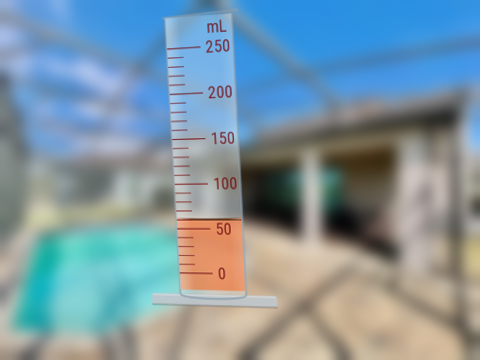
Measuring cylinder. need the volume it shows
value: 60 mL
